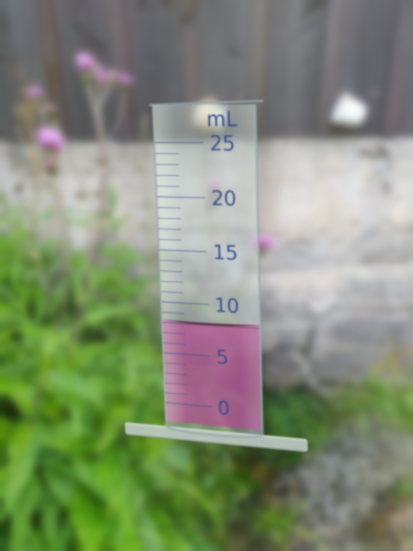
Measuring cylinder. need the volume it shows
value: 8 mL
